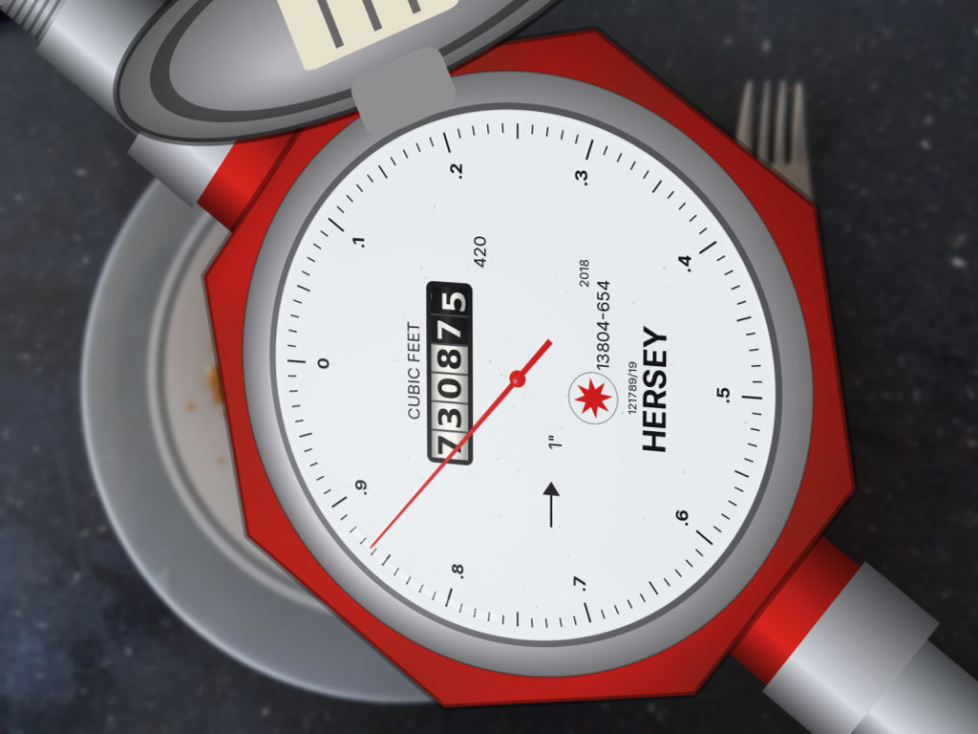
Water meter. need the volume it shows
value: 730874.86 ft³
